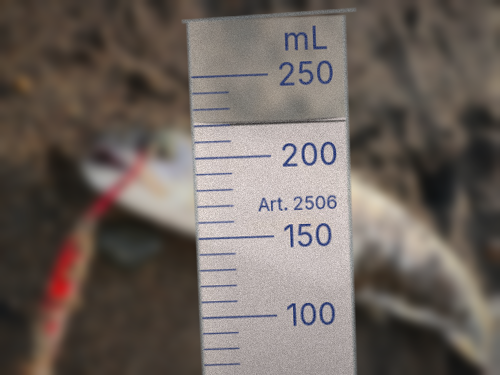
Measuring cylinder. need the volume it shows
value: 220 mL
